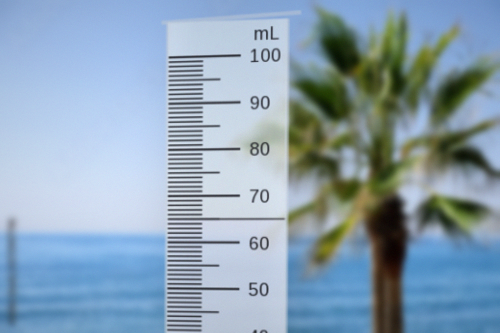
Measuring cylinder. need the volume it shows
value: 65 mL
